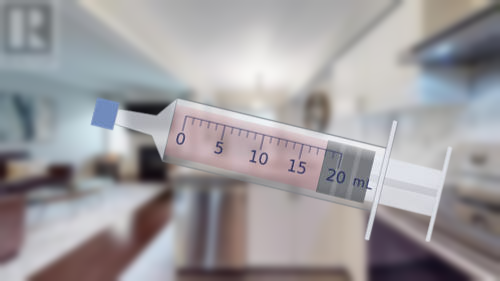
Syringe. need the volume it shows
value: 18 mL
